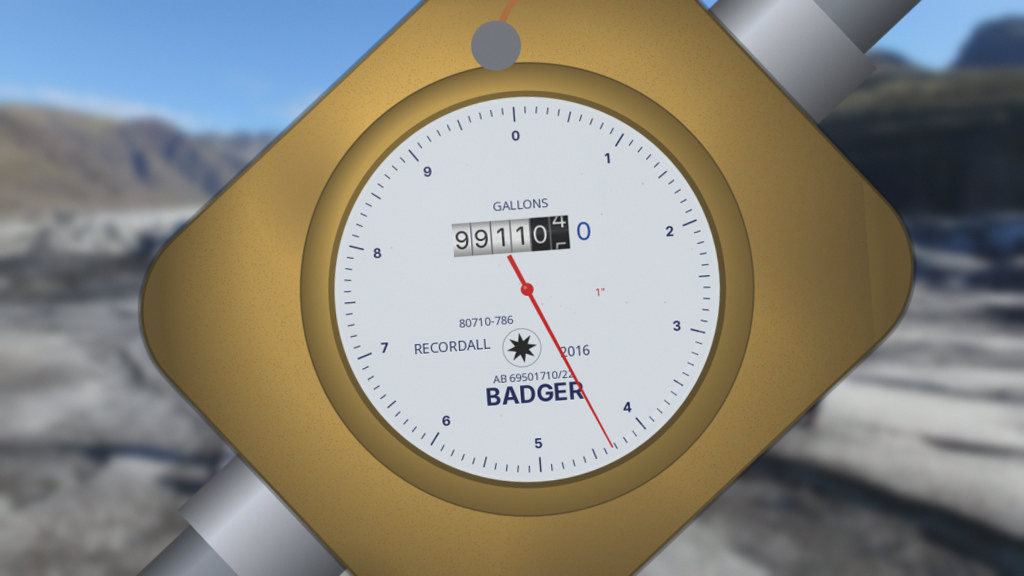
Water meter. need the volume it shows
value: 9911044.3 gal
